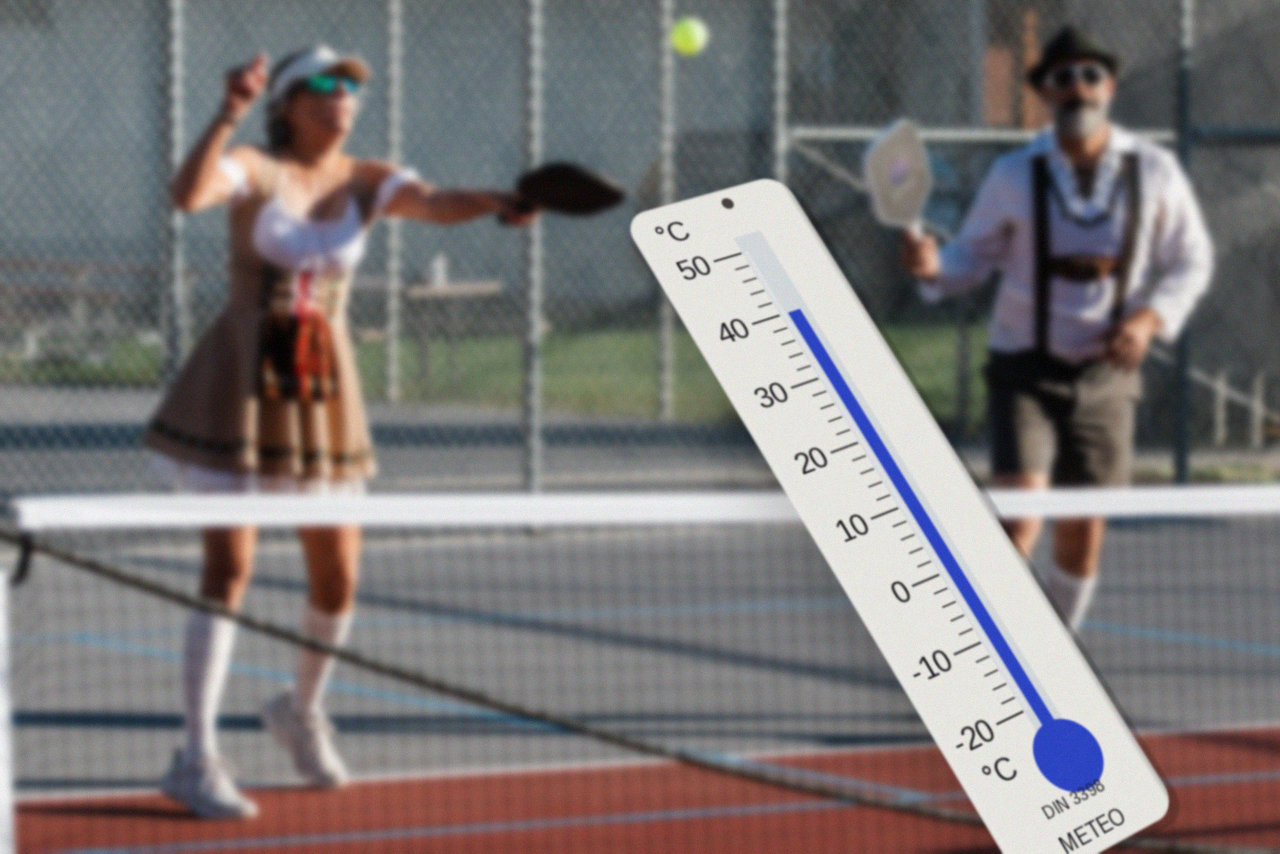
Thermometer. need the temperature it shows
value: 40 °C
